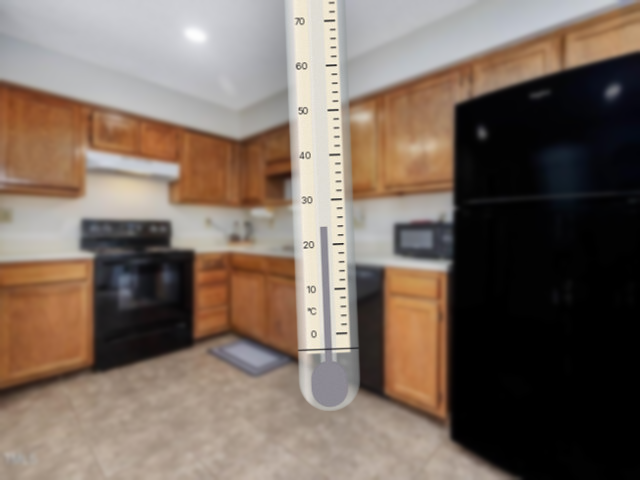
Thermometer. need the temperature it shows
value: 24 °C
